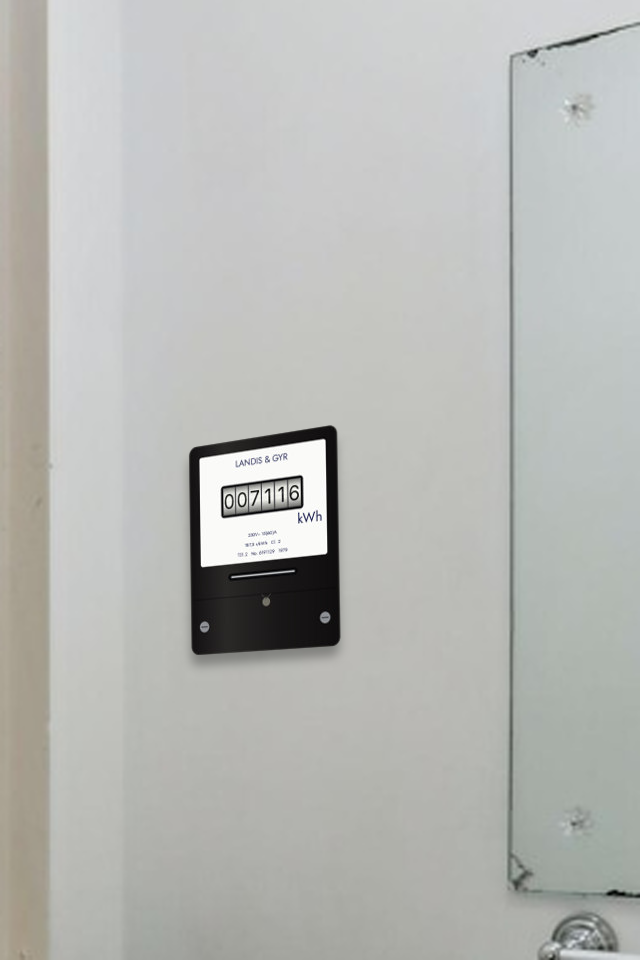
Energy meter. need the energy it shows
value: 7116 kWh
